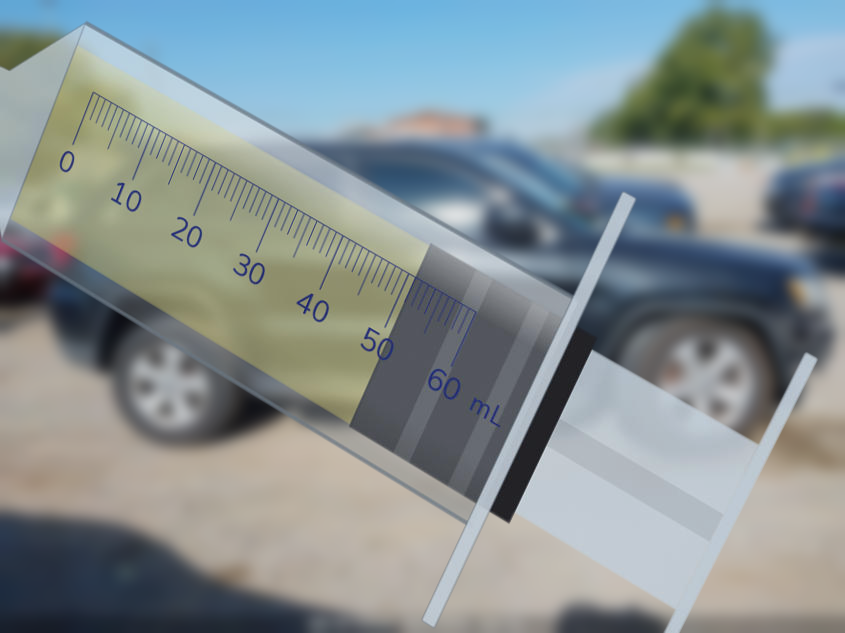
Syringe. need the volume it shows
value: 51 mL
